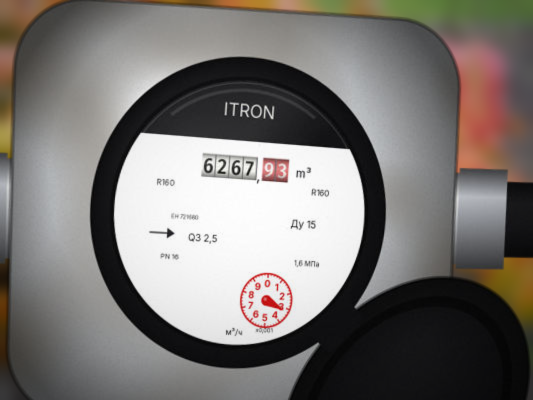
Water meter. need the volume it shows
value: 6267.933 m³
